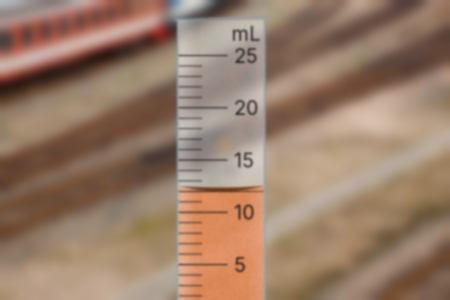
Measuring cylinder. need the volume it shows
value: 12 mL
